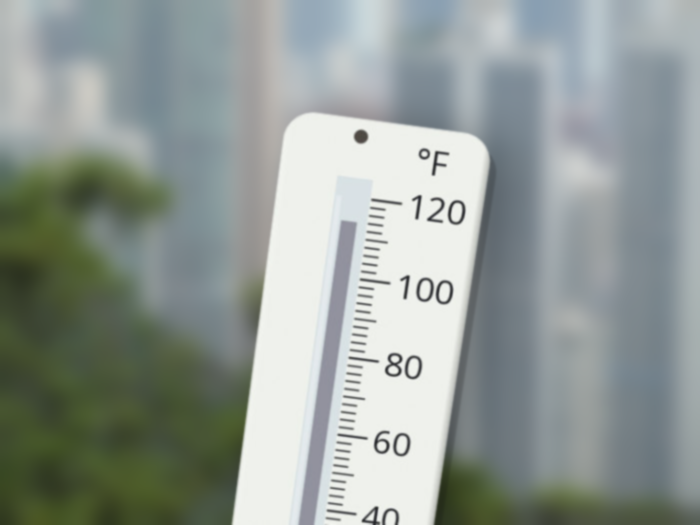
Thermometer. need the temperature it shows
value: 114 °F
